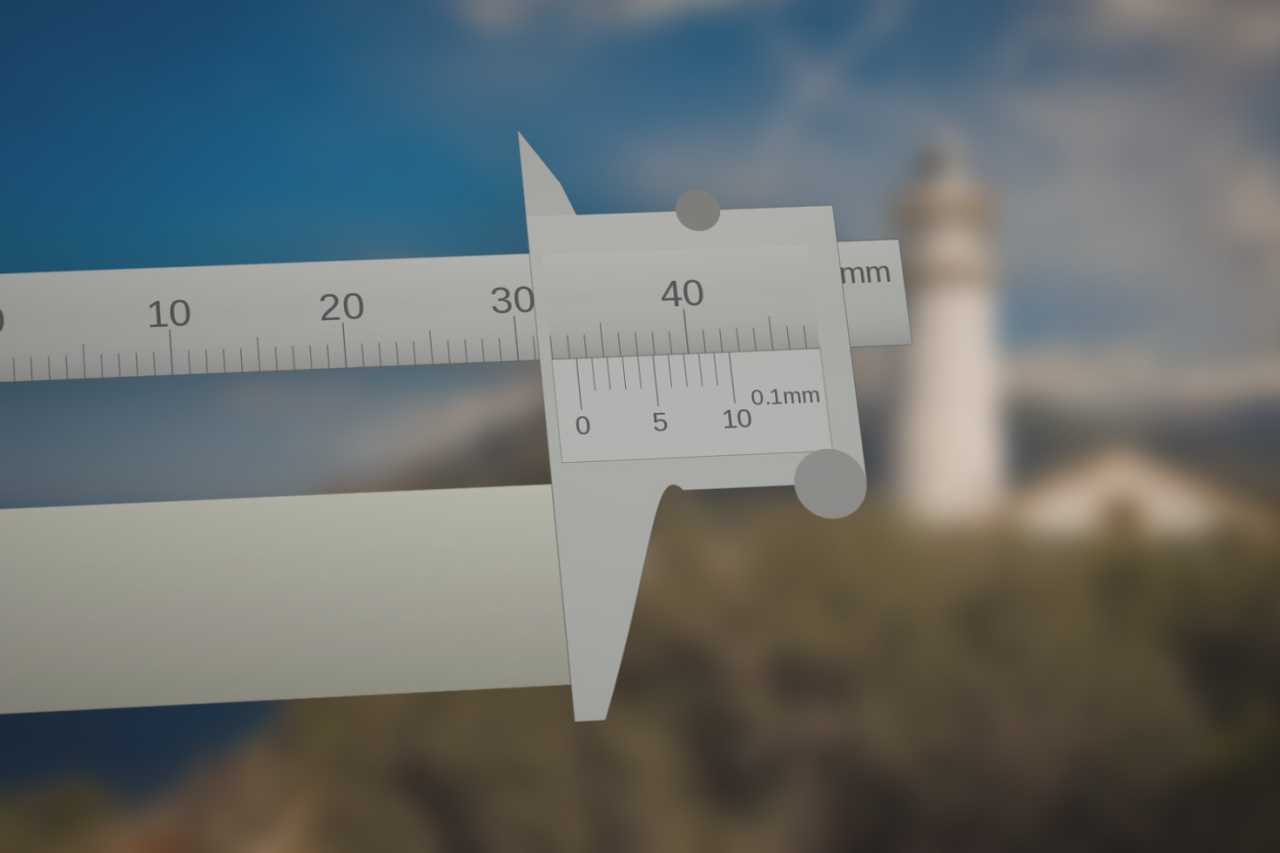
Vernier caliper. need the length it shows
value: 33.4 mm
